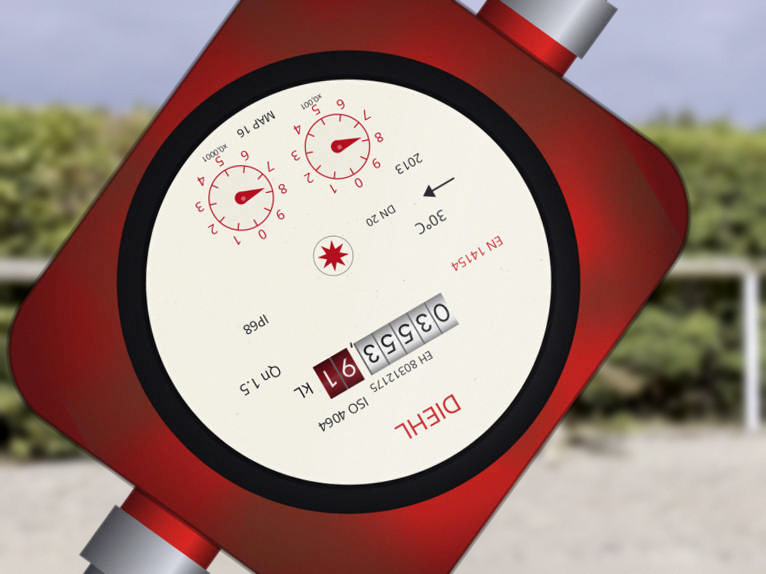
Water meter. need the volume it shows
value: 3553.9177 kL
